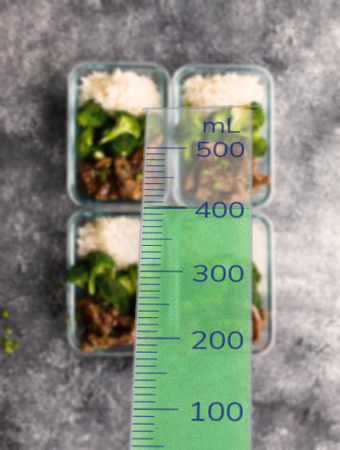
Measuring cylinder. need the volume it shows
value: 400 mL
